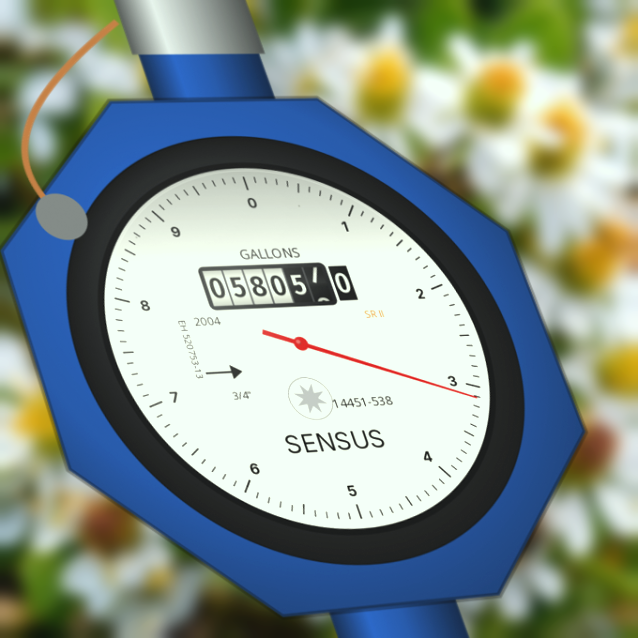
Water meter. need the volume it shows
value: 580573.1 gal
